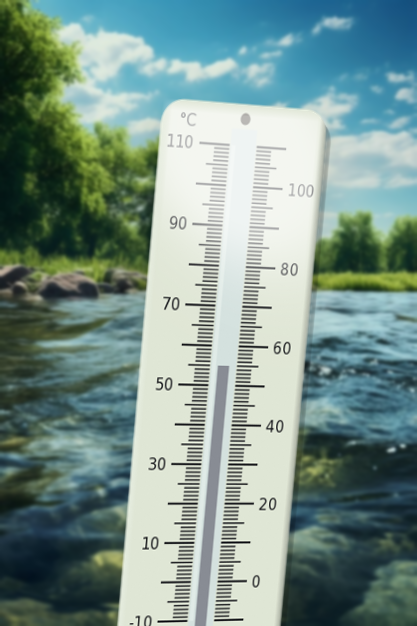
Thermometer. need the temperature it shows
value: 55 °C
